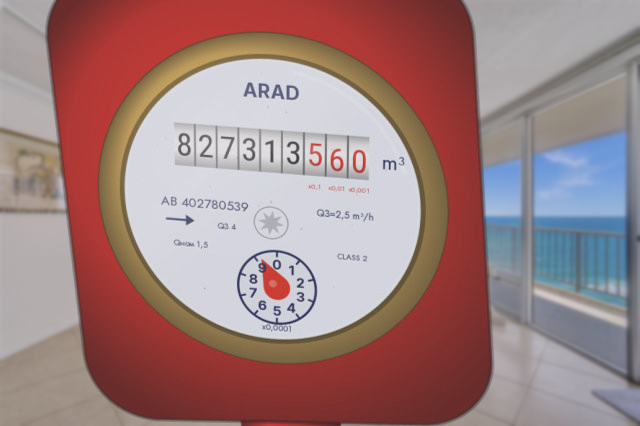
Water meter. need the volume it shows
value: 827313.5599 m³
